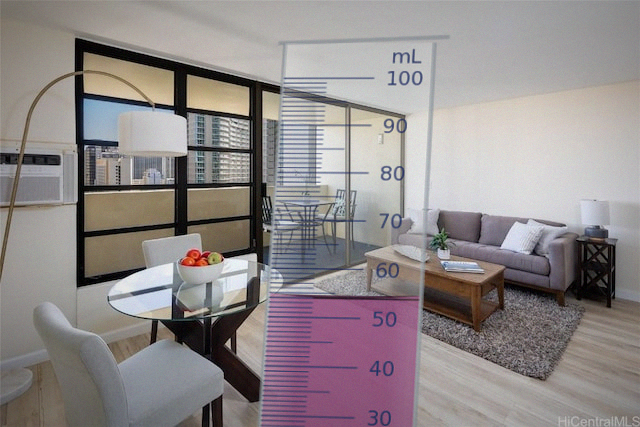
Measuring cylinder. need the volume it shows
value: 54 mL
